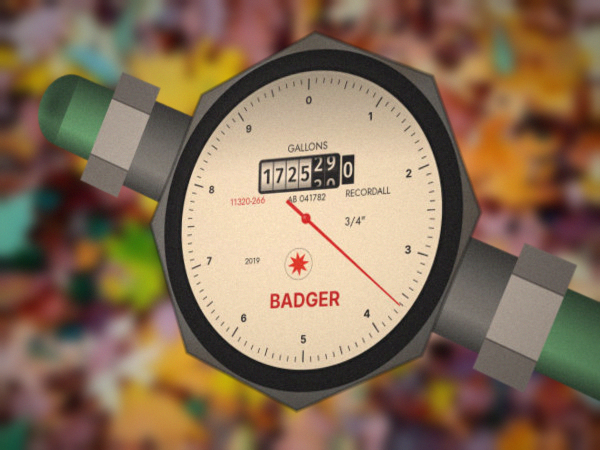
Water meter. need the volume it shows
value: 1725293.6 gal
